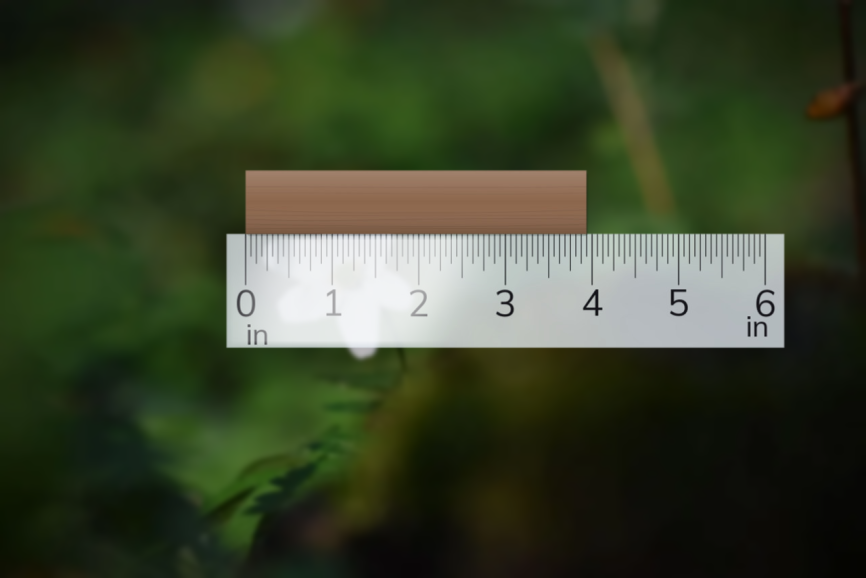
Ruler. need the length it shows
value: 3.9375 in
